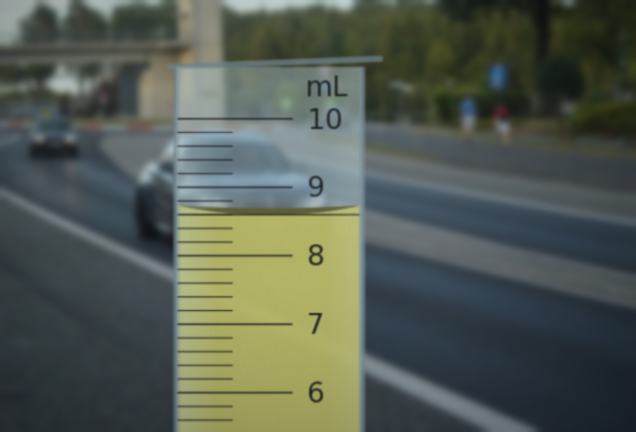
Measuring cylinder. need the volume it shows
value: 8.6 mL
